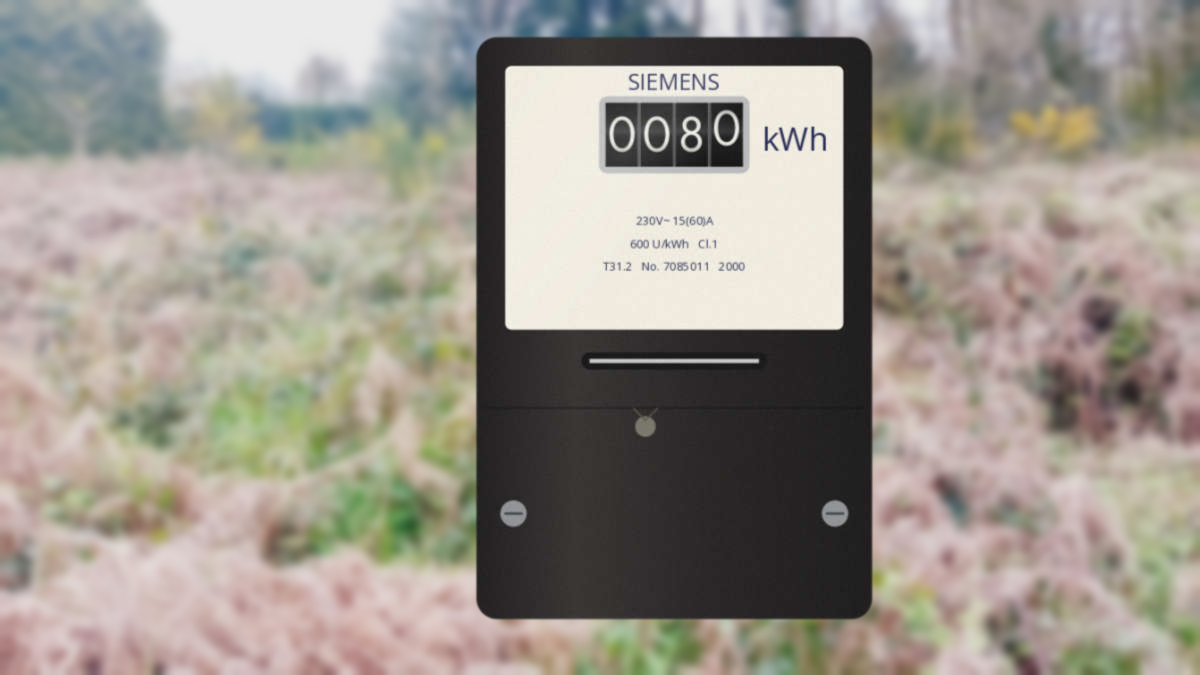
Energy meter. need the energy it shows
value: 80 kWh
